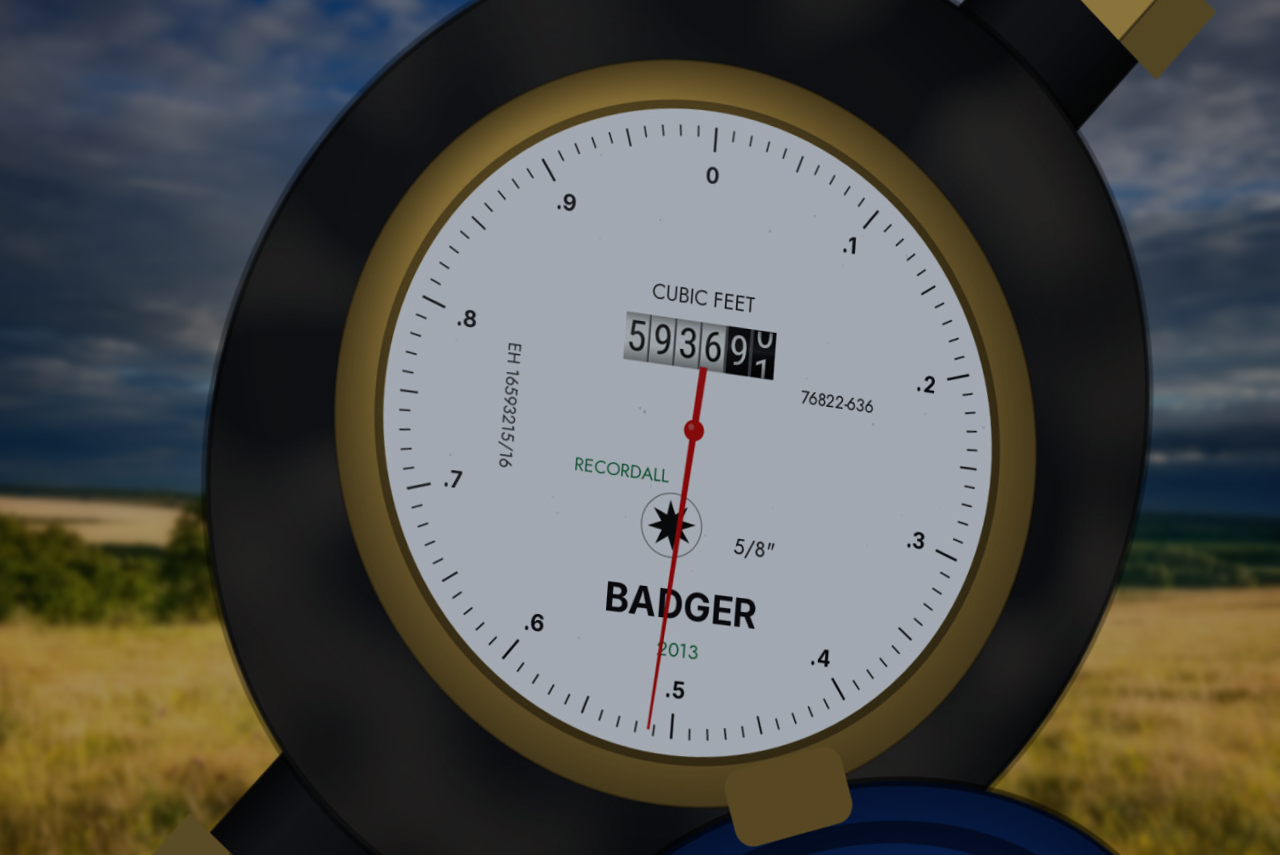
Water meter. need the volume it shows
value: 593690.51 ft³
